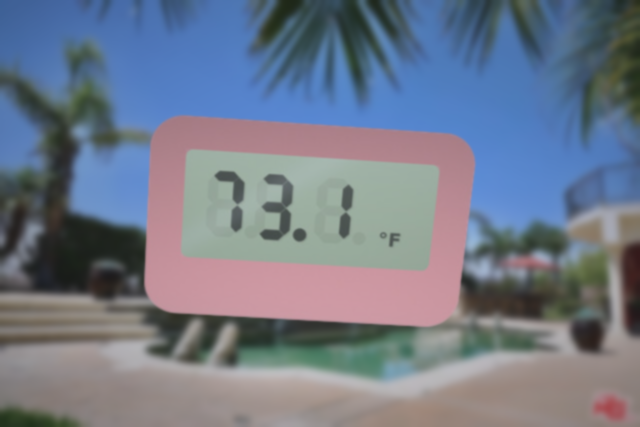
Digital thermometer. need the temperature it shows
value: 73.1 °F
